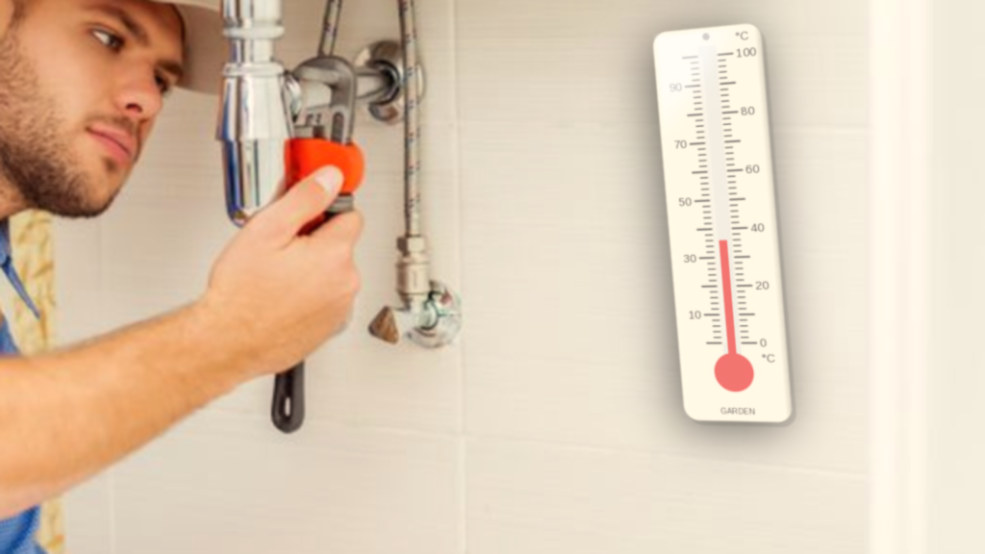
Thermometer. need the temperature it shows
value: 36 °C
